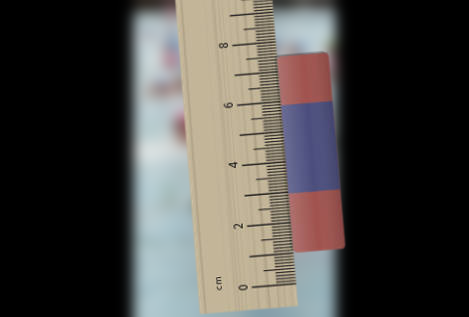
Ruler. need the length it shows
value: 6.5 cm
